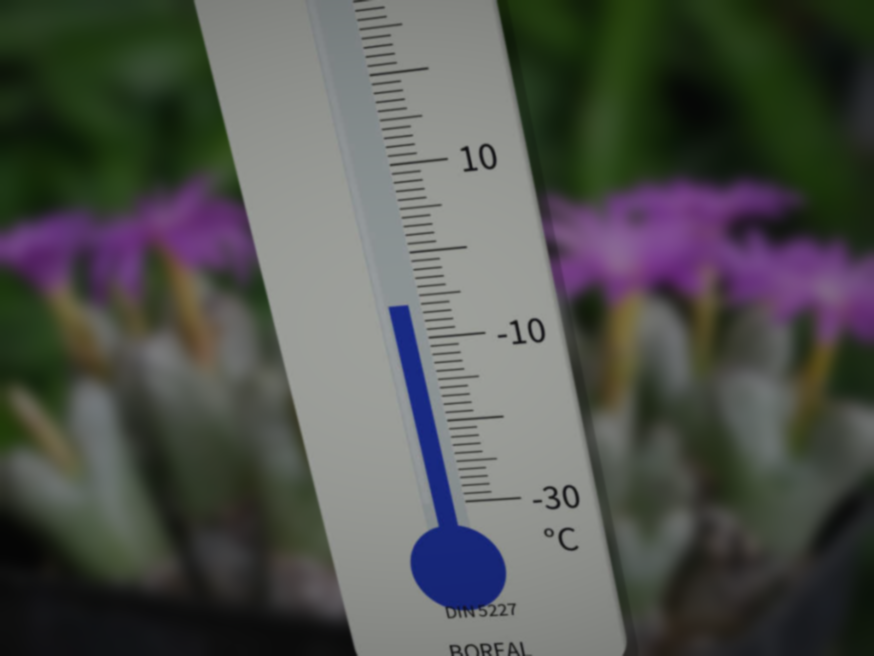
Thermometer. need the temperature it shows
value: -6 °C
